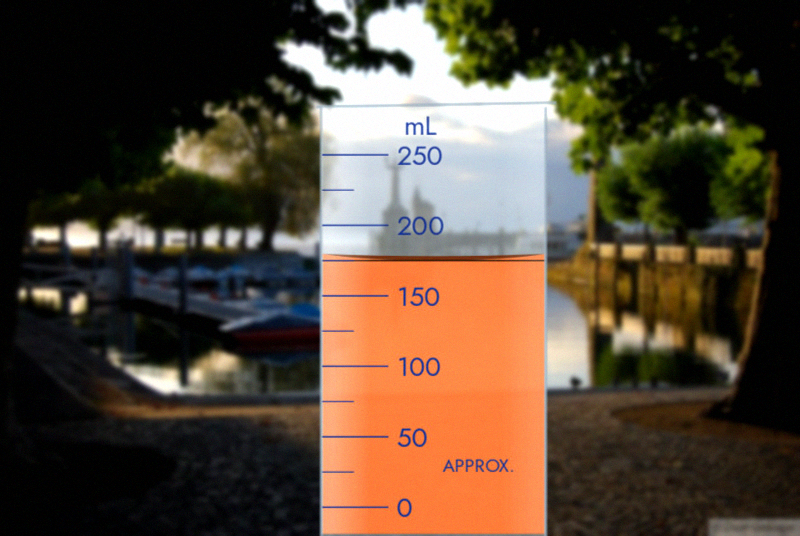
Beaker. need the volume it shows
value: 175 mL
